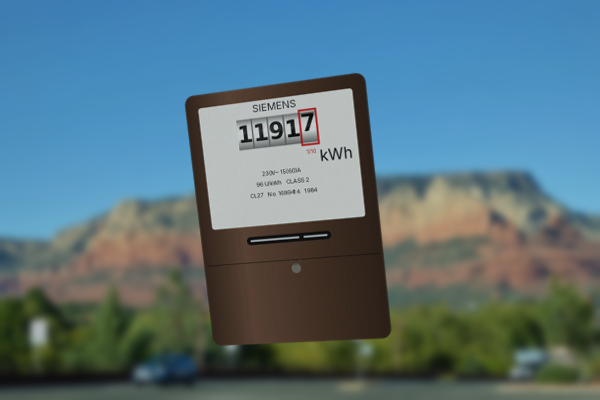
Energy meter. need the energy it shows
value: 1191.7 kWh
